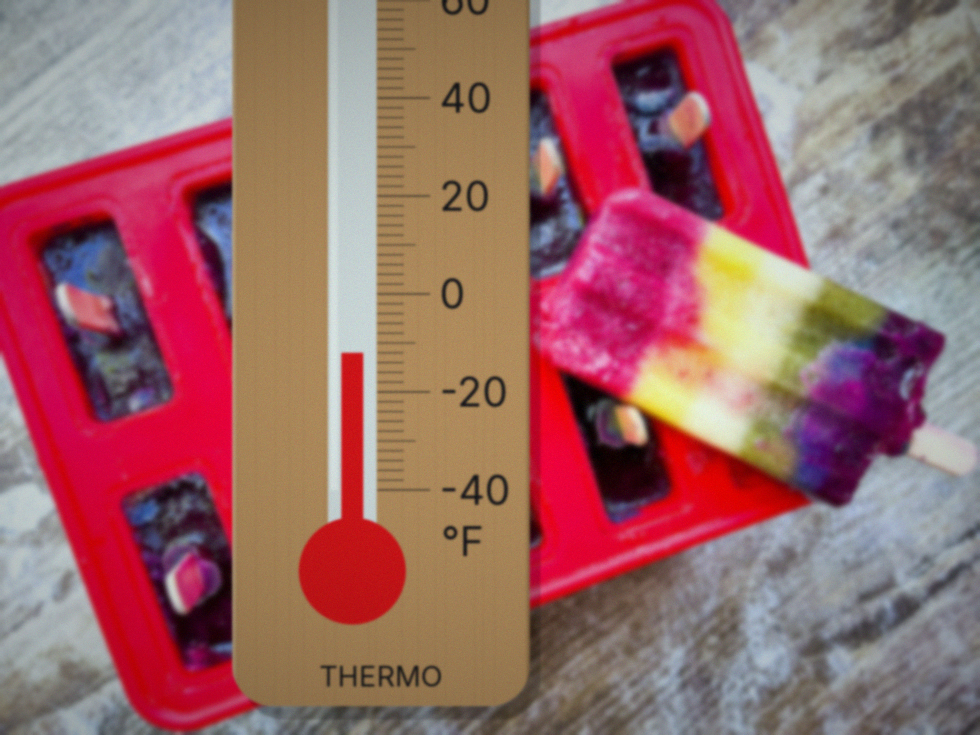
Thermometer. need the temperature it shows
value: -12 °F
